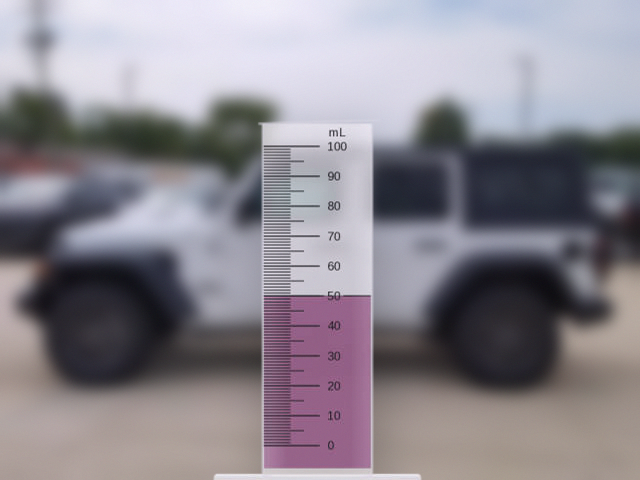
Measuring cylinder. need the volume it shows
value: 50 mL
